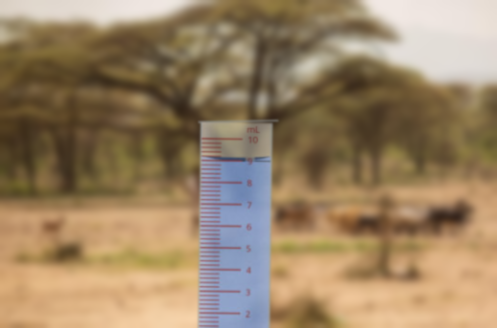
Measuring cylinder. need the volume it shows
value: 9 mL
